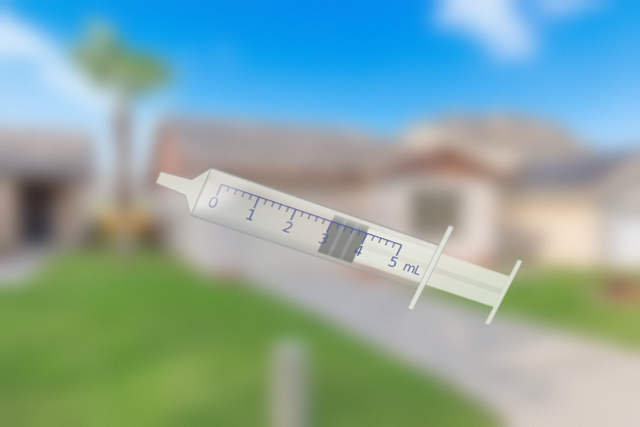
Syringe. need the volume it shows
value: 3 mL
